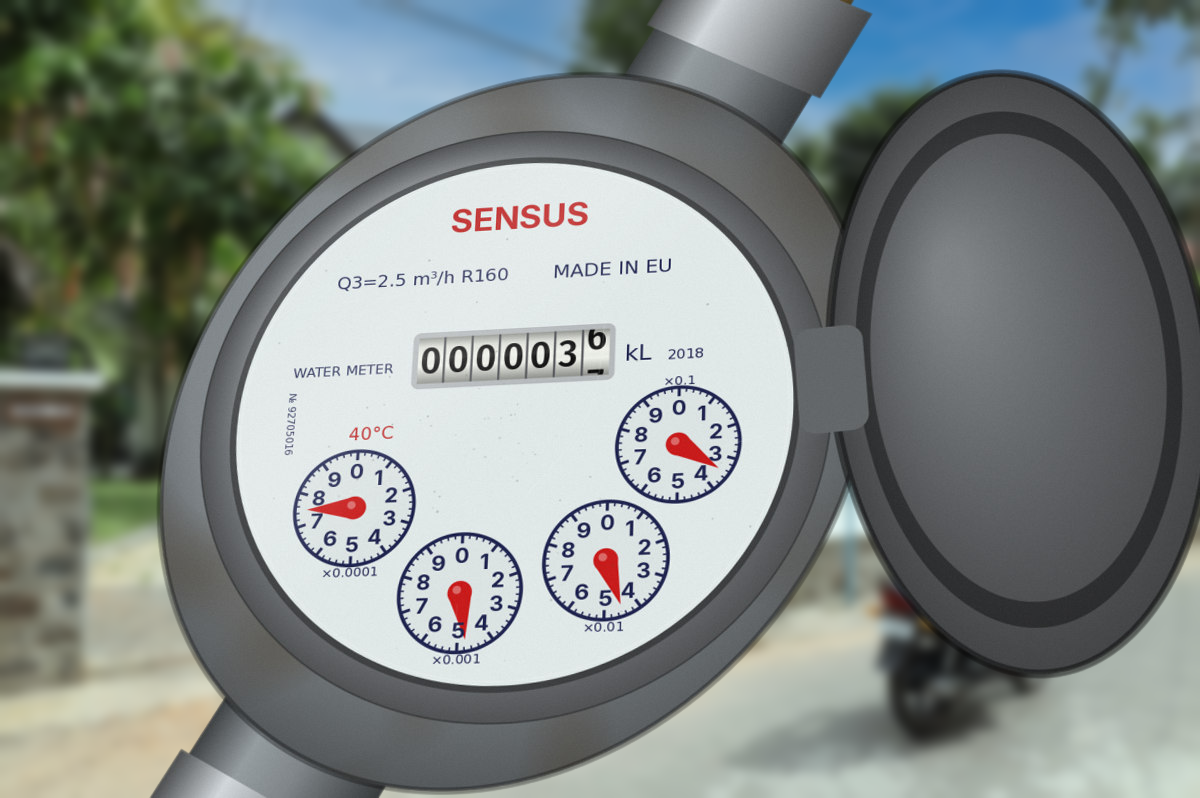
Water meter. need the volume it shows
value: 36.3447 kL
